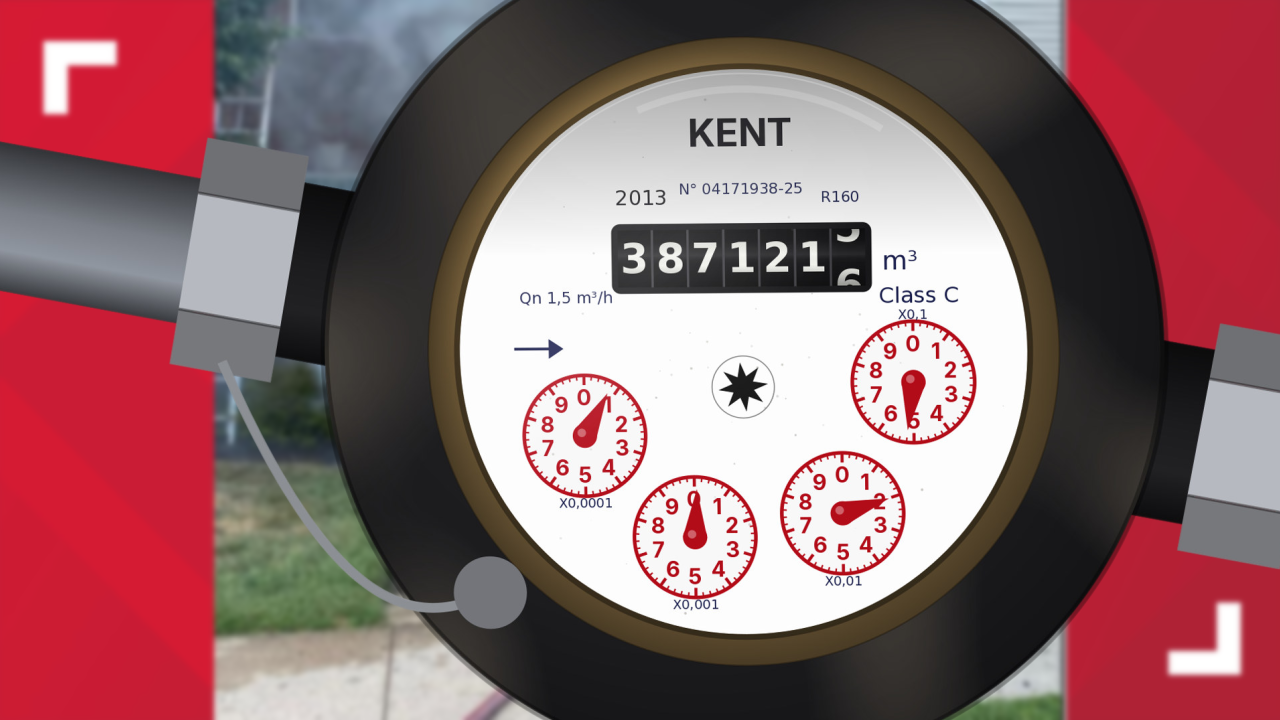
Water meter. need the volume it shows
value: 3871215.5200 m³
